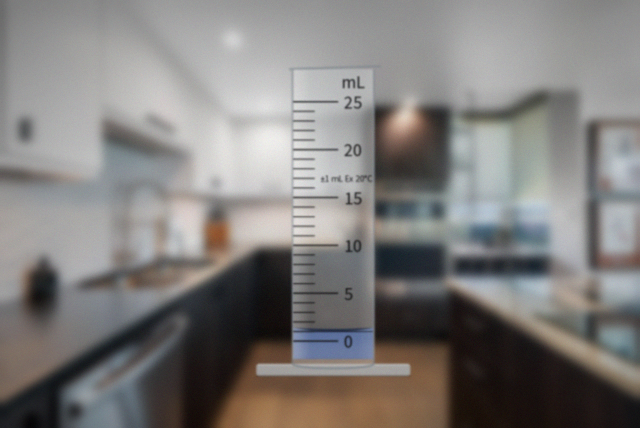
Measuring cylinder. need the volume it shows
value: 1 mL
